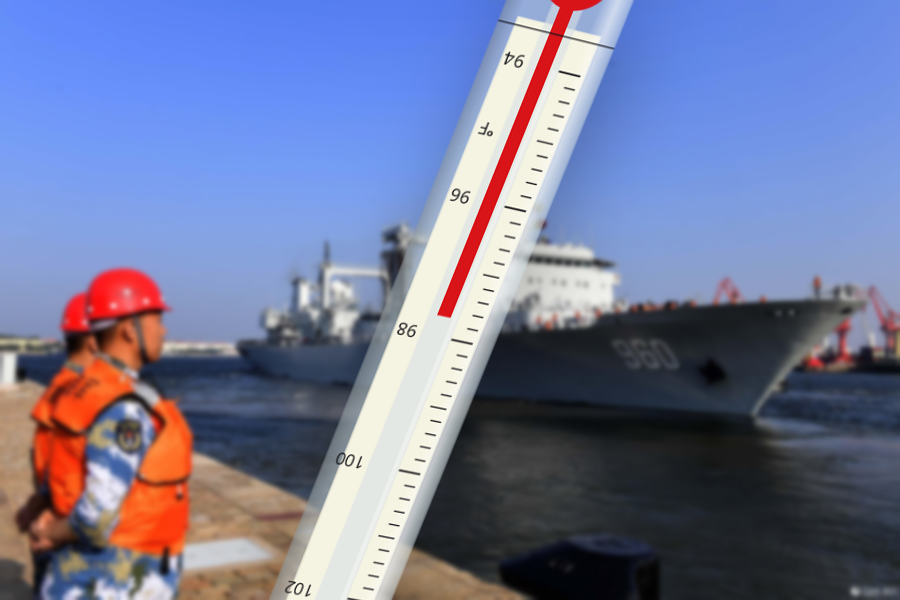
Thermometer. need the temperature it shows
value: 97.7 °F
